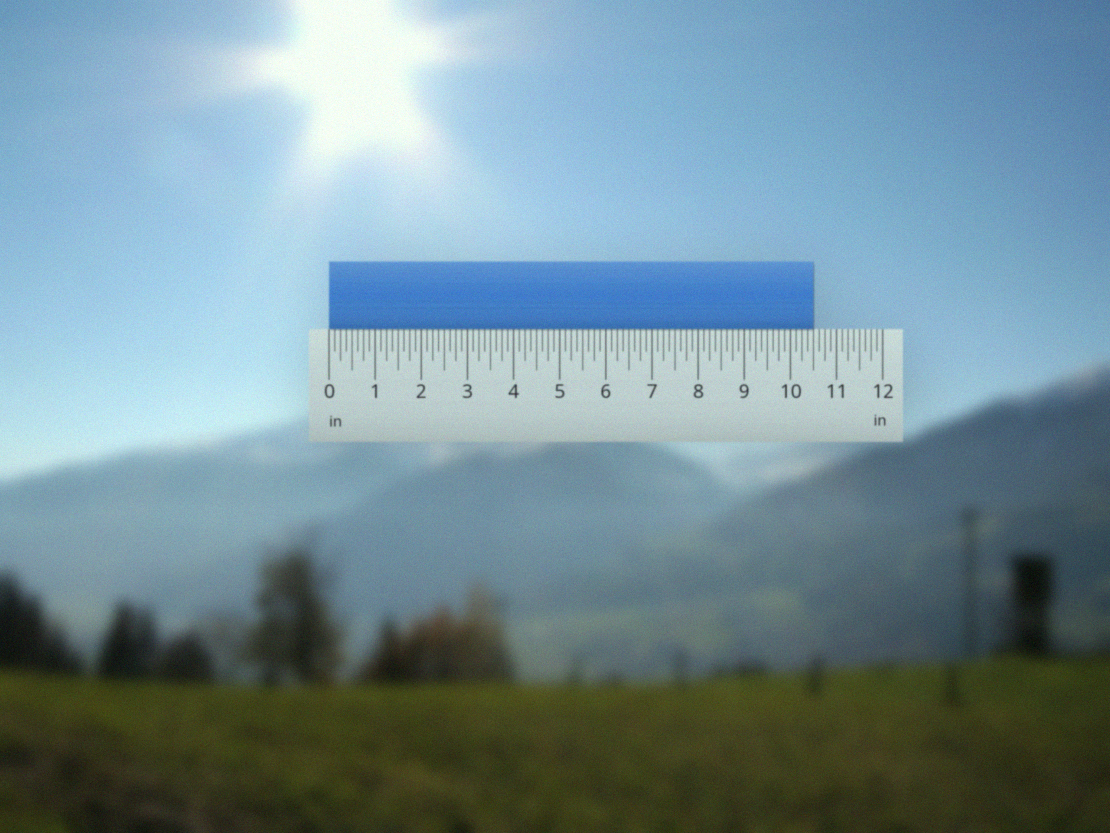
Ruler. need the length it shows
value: 10.5 in
